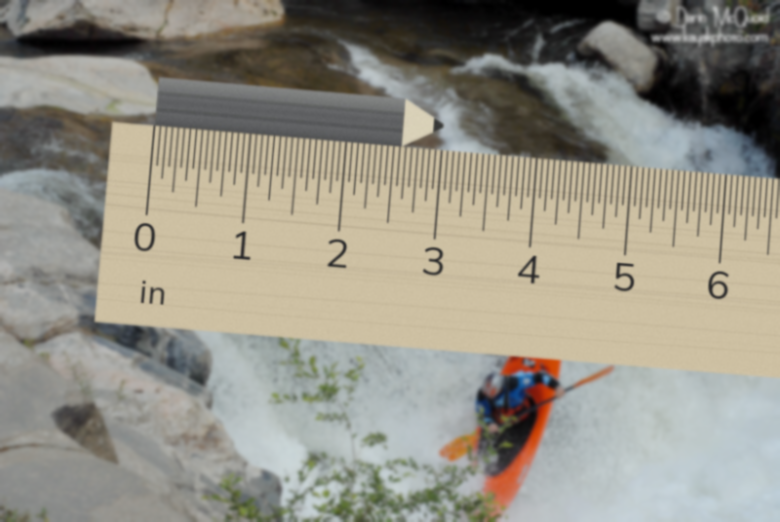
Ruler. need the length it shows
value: 3 in
